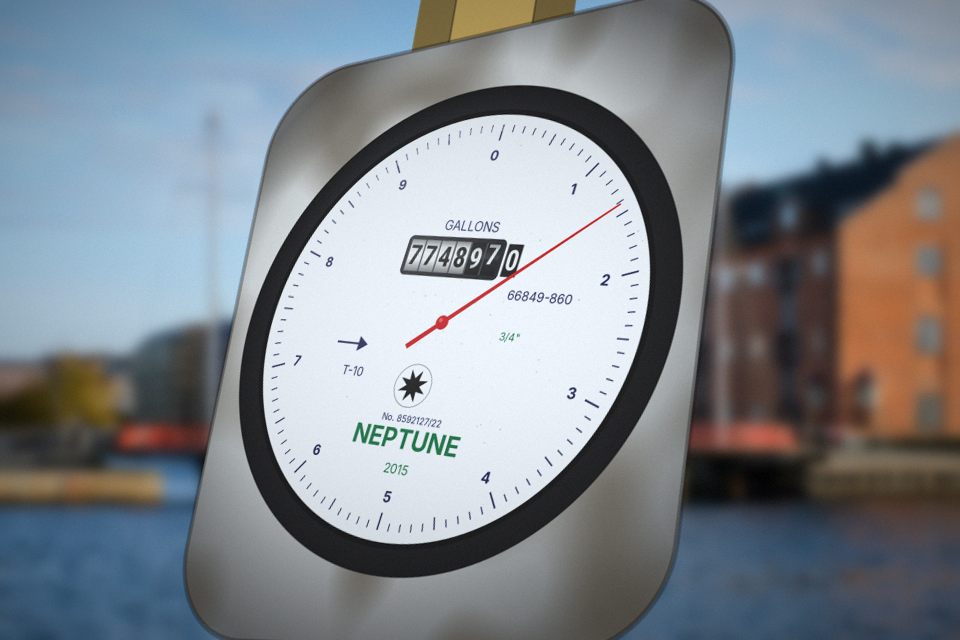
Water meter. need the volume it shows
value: 7748971.4 gal
